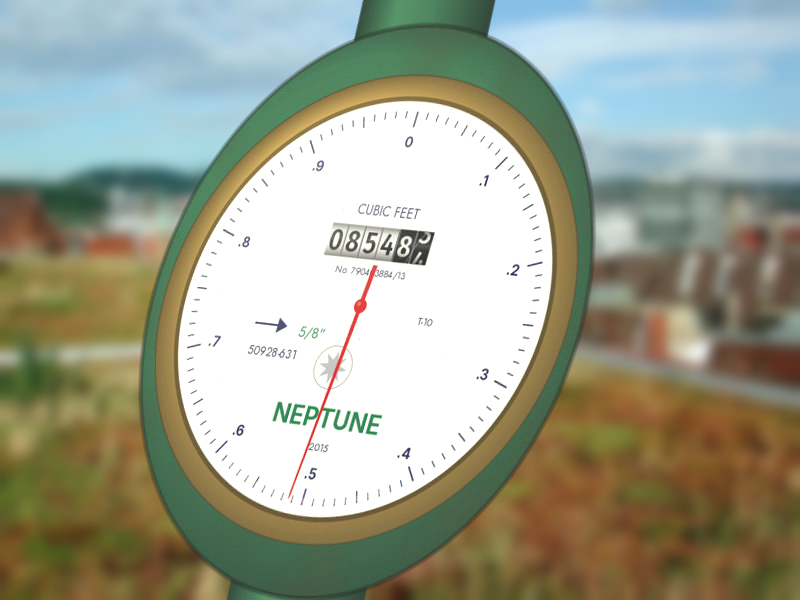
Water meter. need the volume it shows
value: 85483.51 ft³
